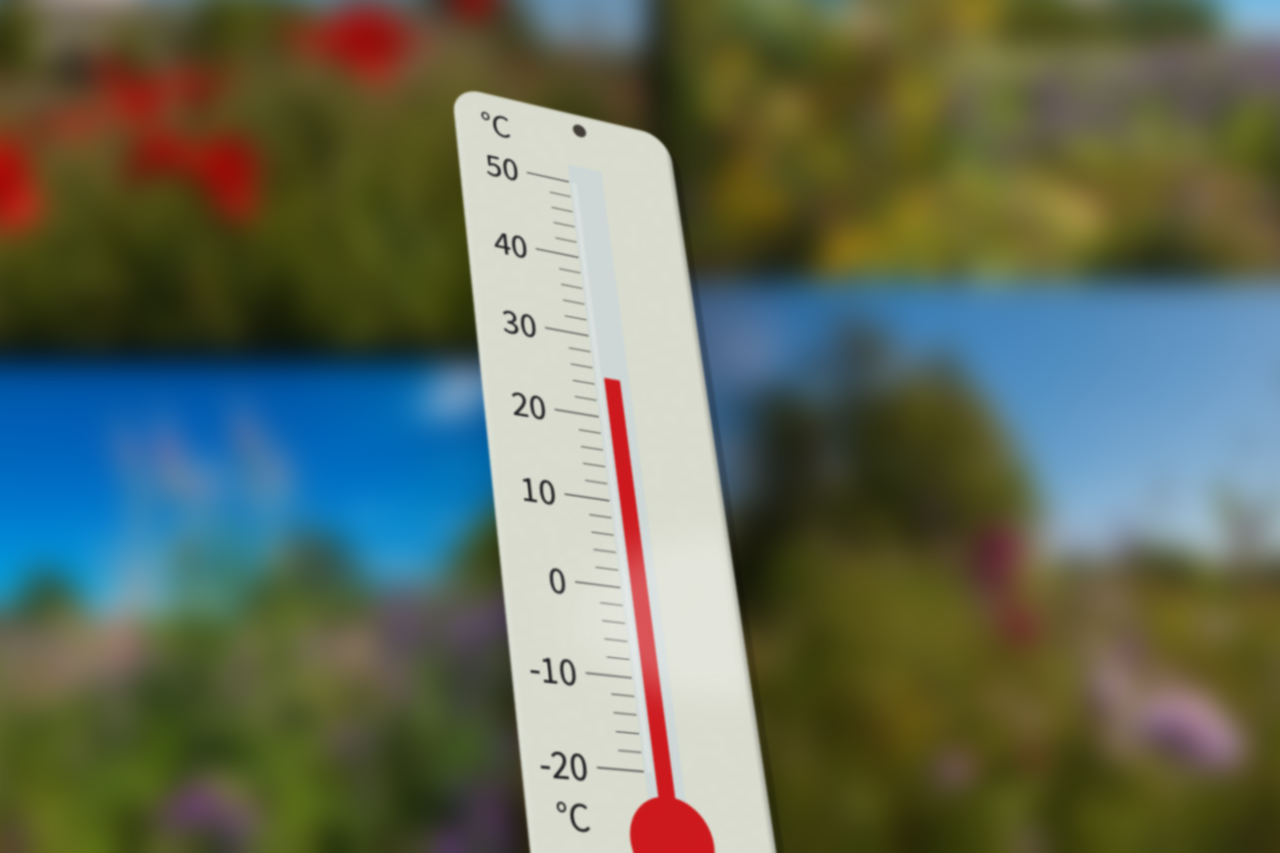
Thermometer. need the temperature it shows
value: 25 °C
